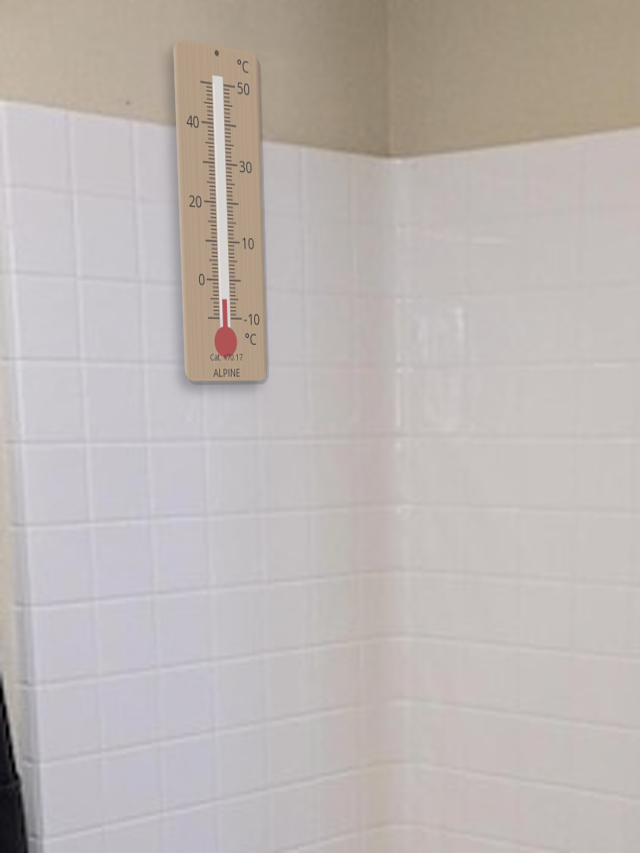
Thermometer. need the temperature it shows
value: -5 °C
